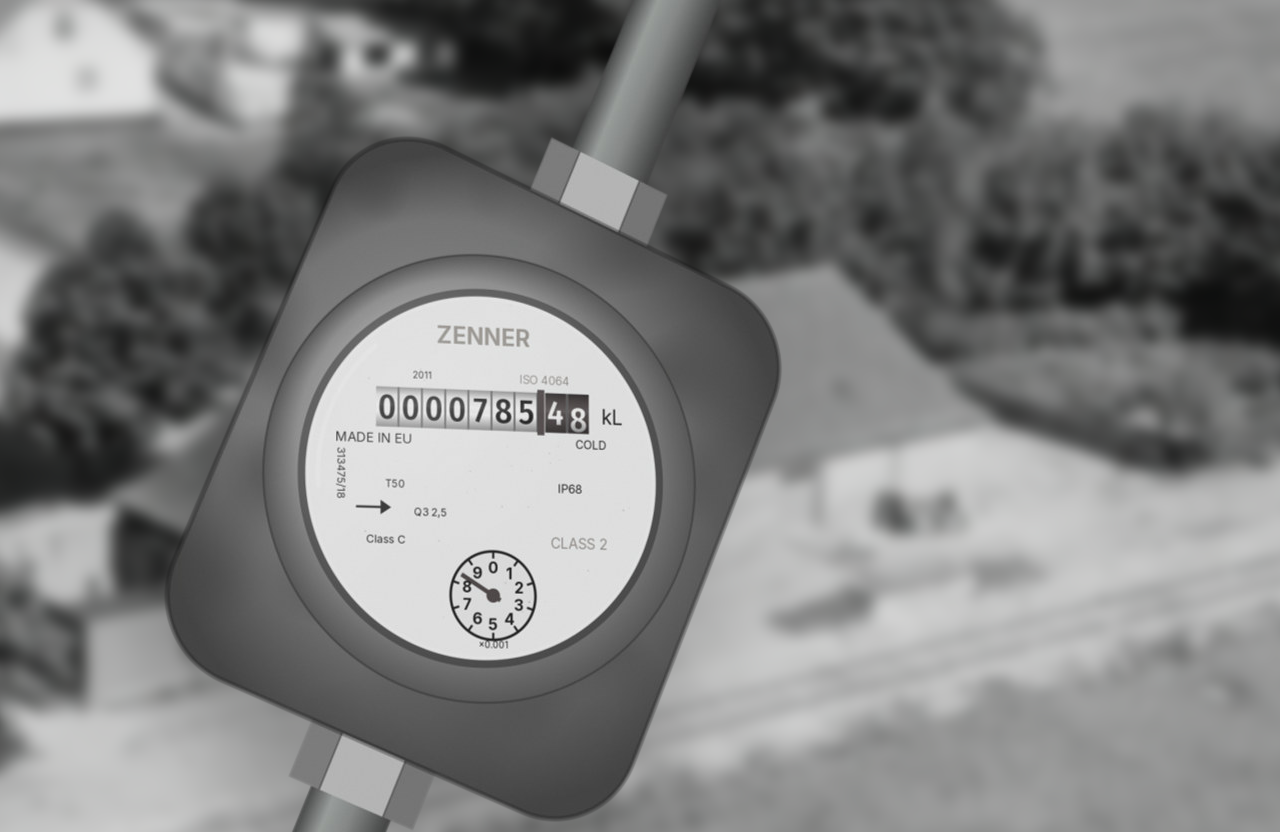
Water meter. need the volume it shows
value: 785.478 kL
